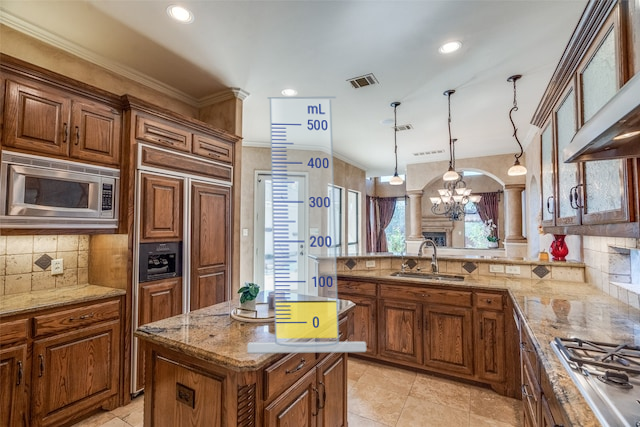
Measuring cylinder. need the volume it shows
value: 50 mL
